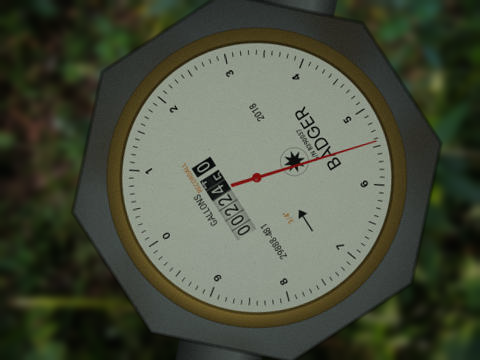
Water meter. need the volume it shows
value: 22445.4 gal
